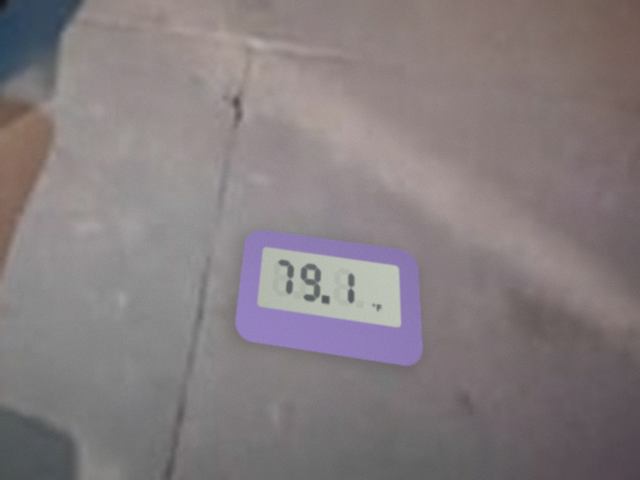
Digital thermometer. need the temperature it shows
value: 79.1 °F
